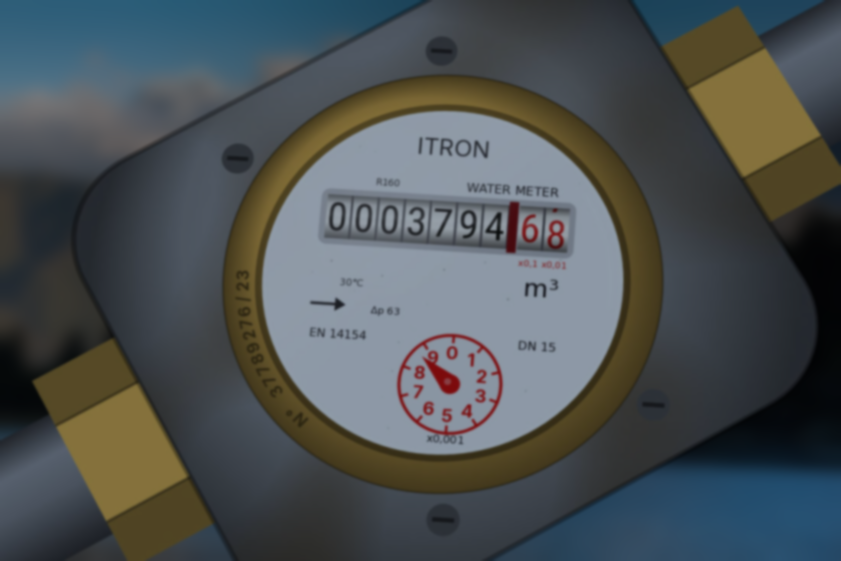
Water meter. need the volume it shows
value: 3794.678 m³
